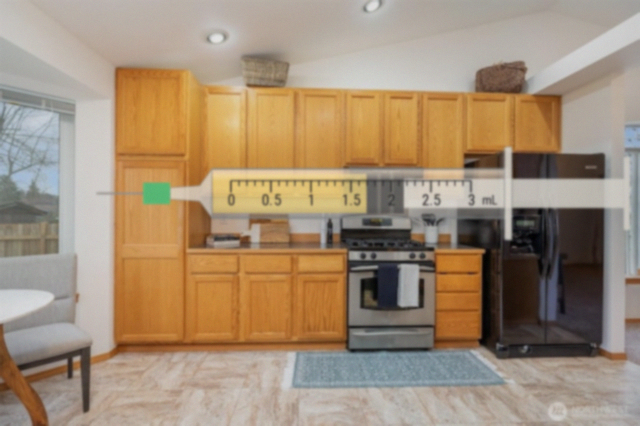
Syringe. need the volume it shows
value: 1.7 mL
